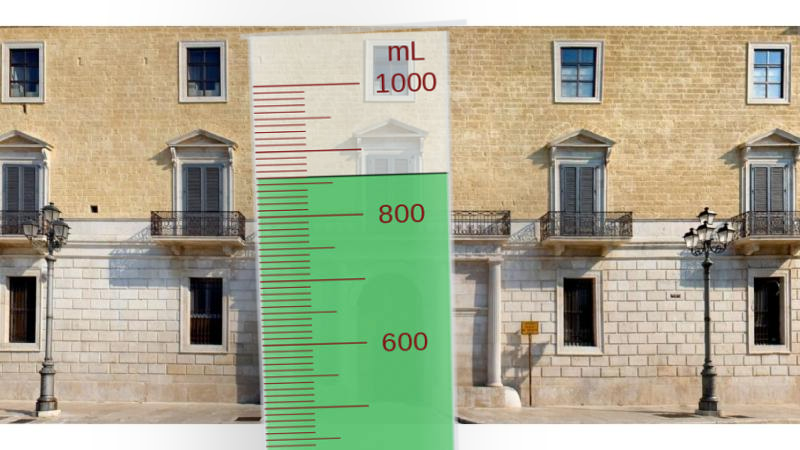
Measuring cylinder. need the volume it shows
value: 860 mL
